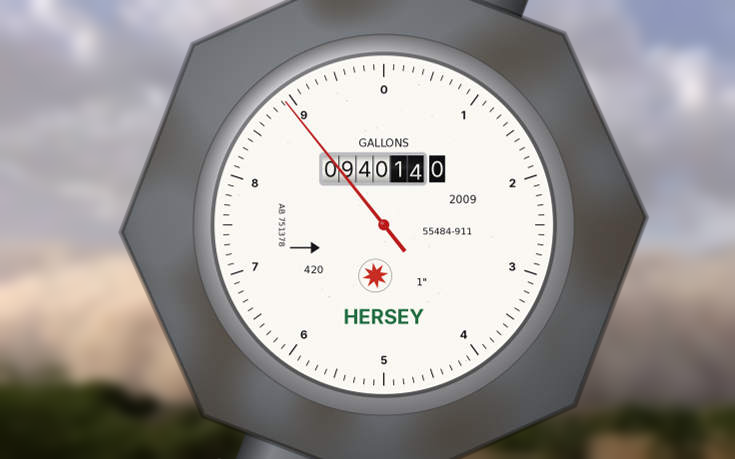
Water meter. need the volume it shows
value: 940138.9 gal
